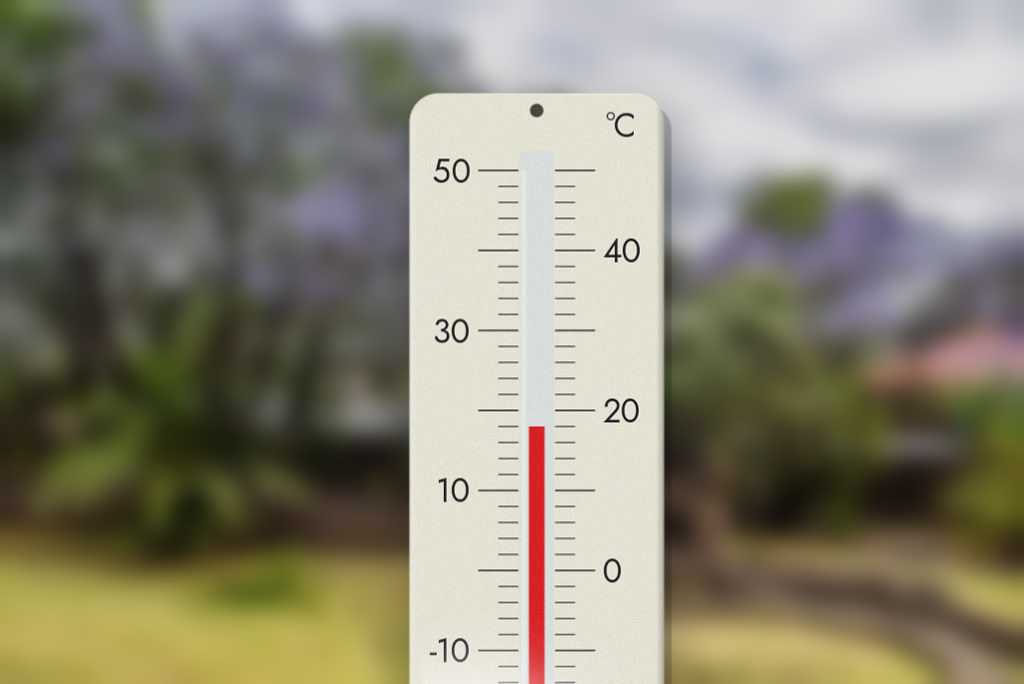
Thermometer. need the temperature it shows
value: 18 °C
